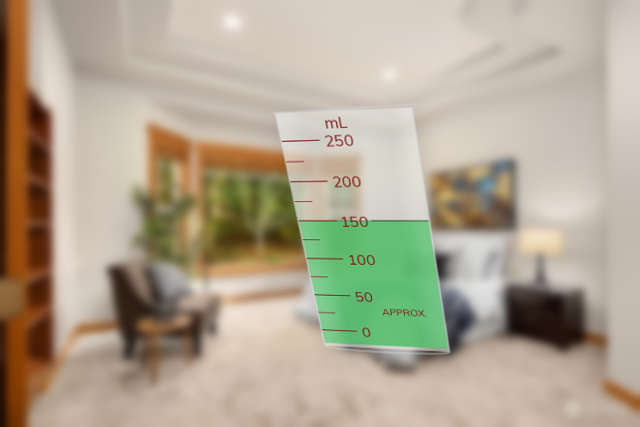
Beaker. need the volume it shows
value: 150 mL
